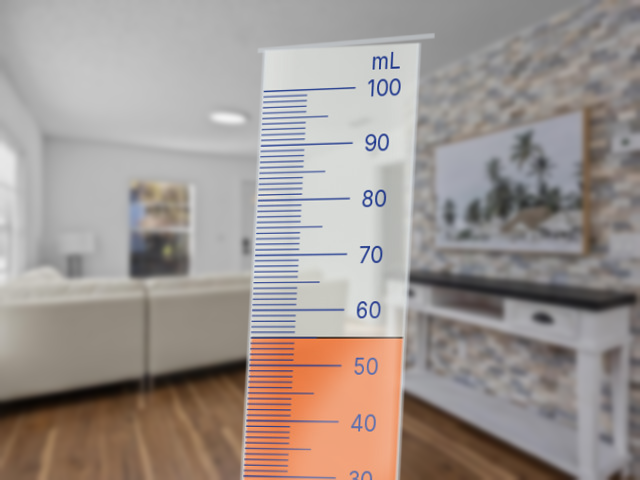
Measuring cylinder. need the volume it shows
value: 55 mL
